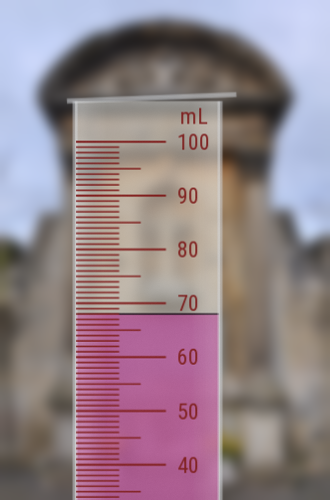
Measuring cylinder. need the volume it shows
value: 68 mL
